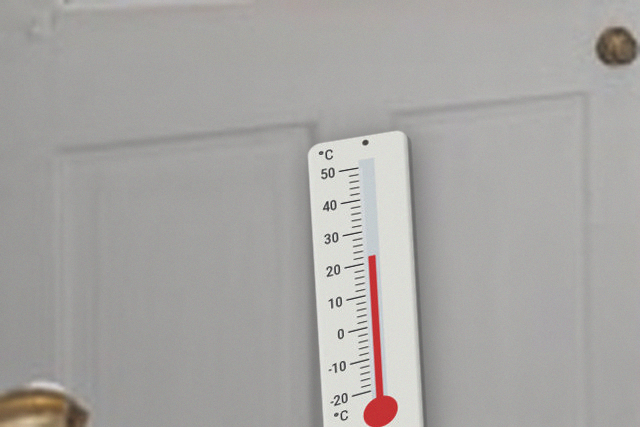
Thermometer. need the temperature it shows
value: 22 °C
